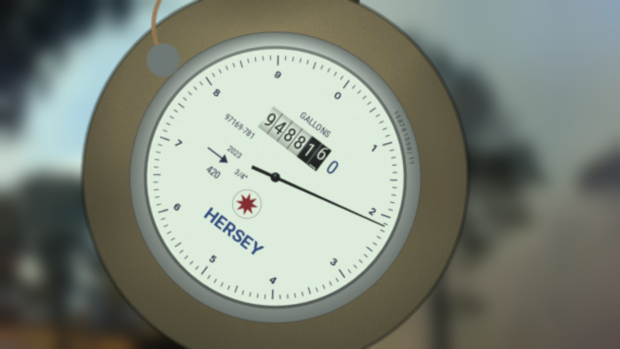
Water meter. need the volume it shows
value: 9488162.1 gal
